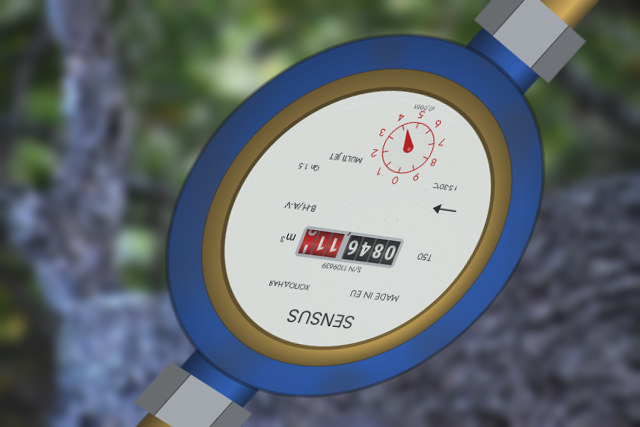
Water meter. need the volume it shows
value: 846.1114 m³
